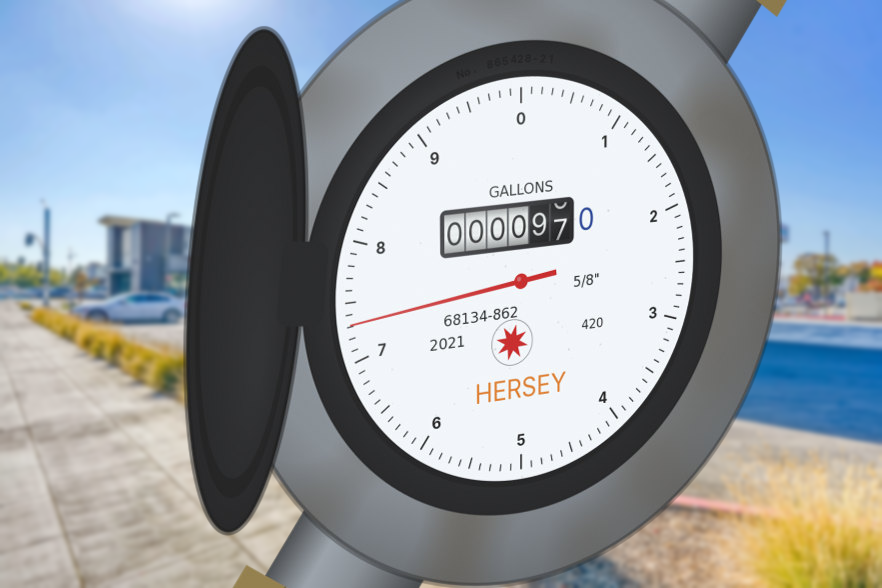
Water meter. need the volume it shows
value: 967.3 gal
